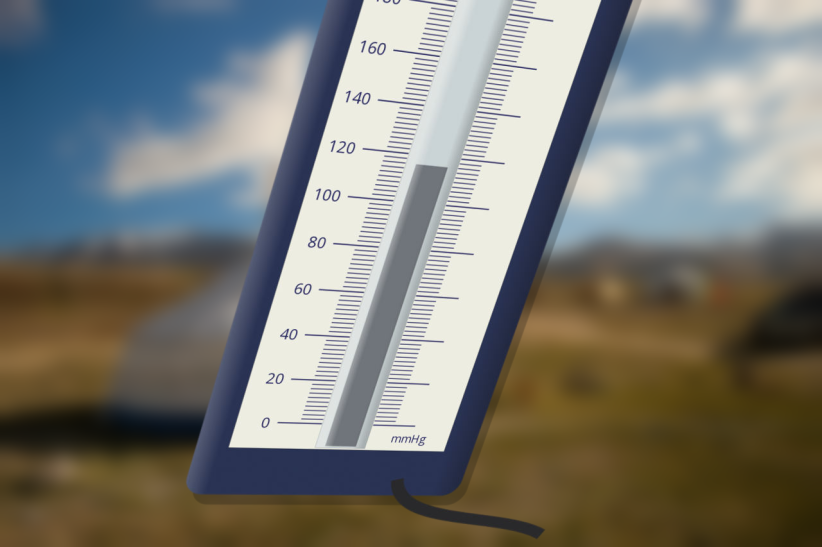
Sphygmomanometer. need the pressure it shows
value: 116 mmHg
